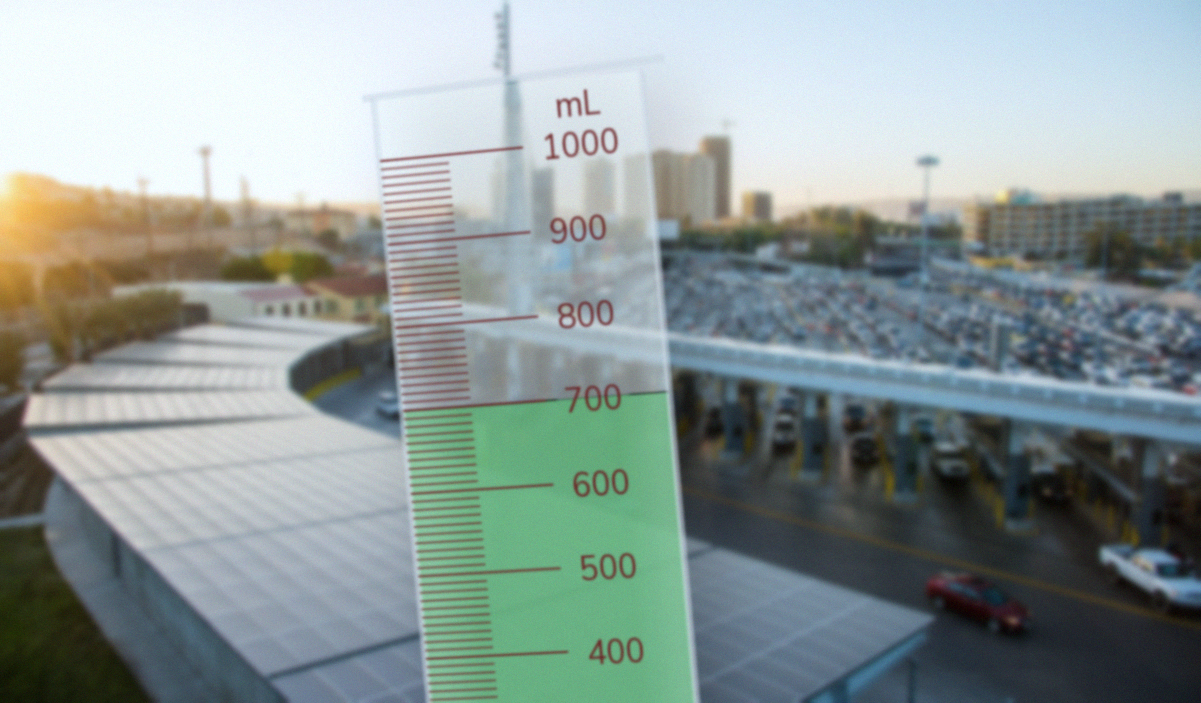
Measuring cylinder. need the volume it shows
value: 700 mL
